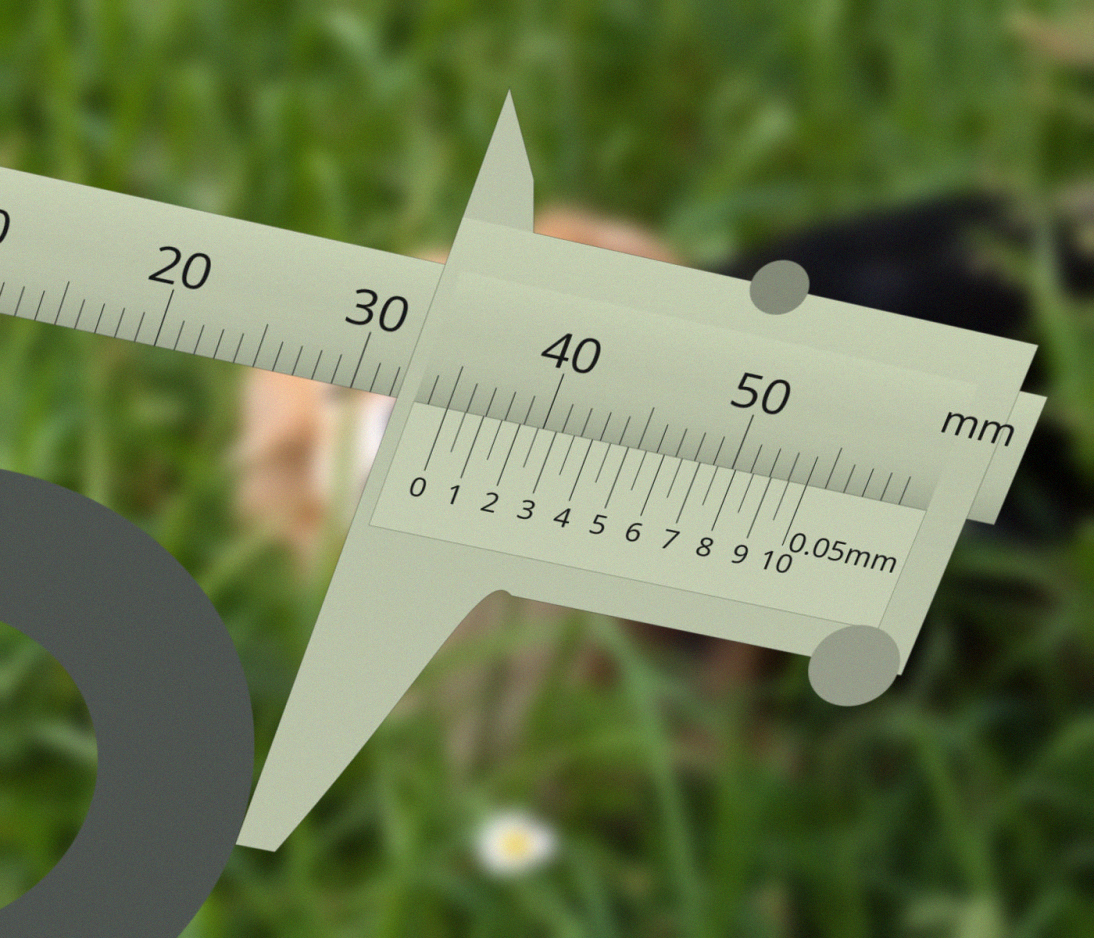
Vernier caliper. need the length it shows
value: 35.0 mm
